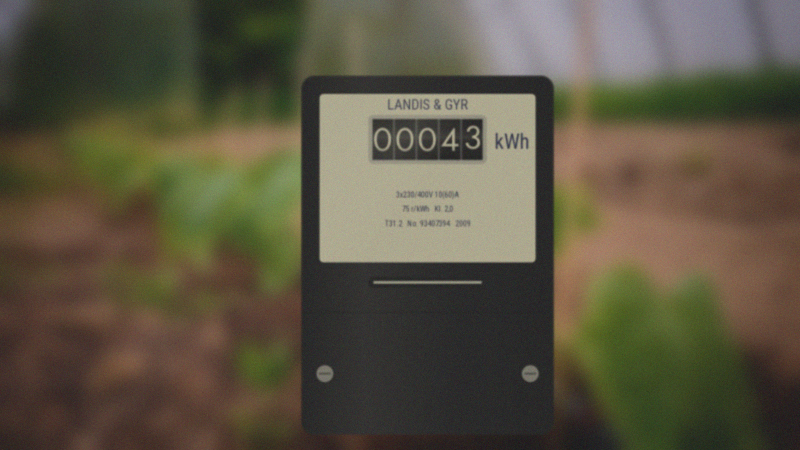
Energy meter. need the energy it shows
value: 43 kWh
